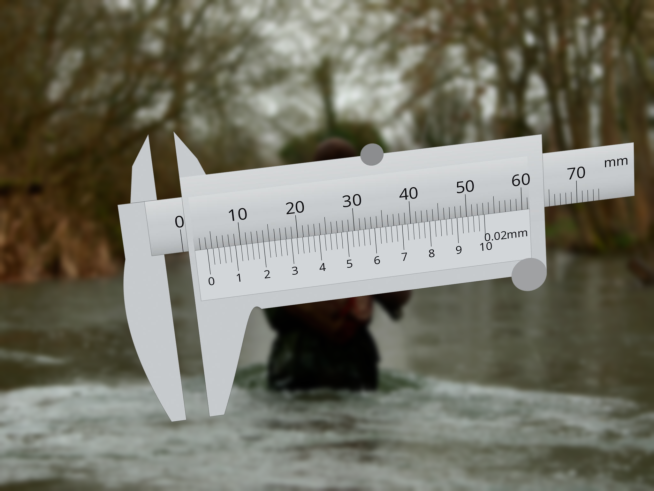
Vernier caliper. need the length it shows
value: 4.2 mm
